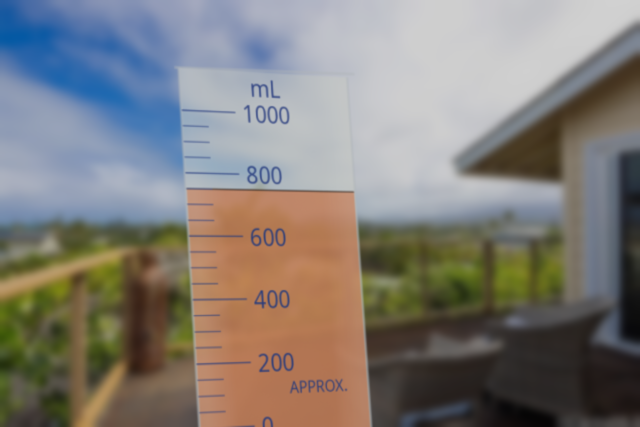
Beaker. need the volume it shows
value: 750 mL
